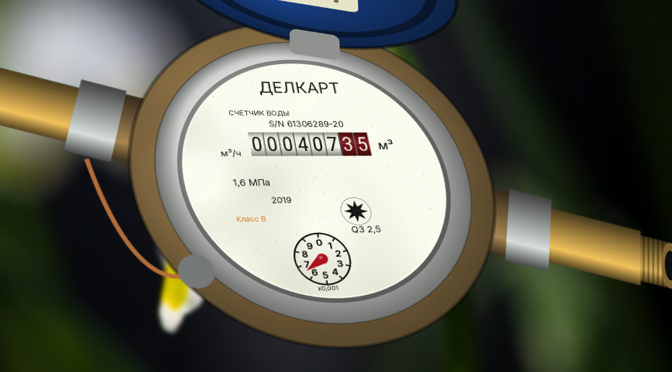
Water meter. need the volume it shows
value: 407.356 m³
